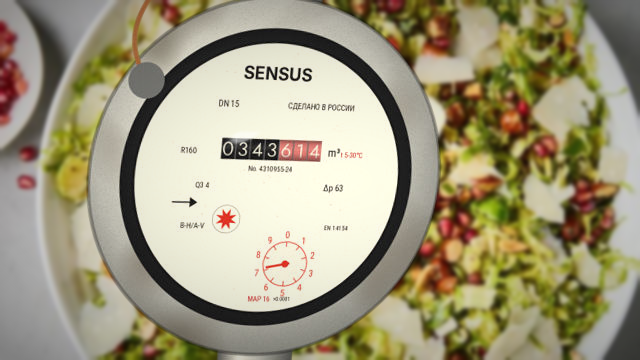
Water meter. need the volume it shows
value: 343.6147 m³
